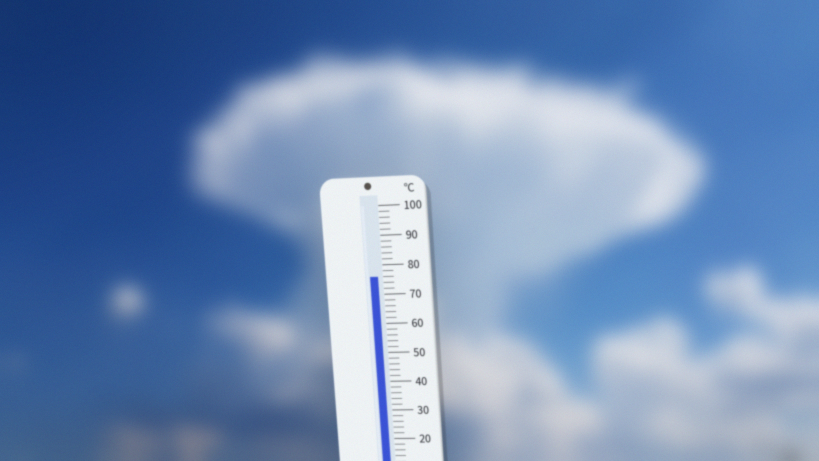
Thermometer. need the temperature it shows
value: 76 °C
